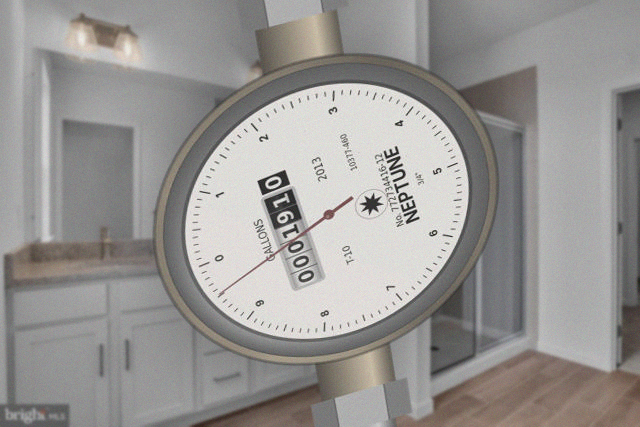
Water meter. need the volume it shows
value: 1909.5 gal
